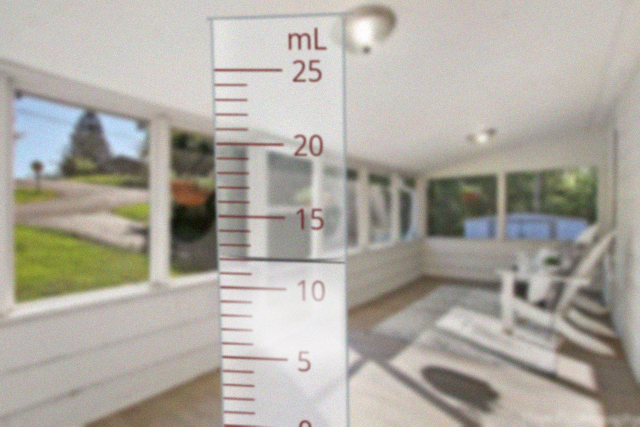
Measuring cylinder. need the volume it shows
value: 12 mL
